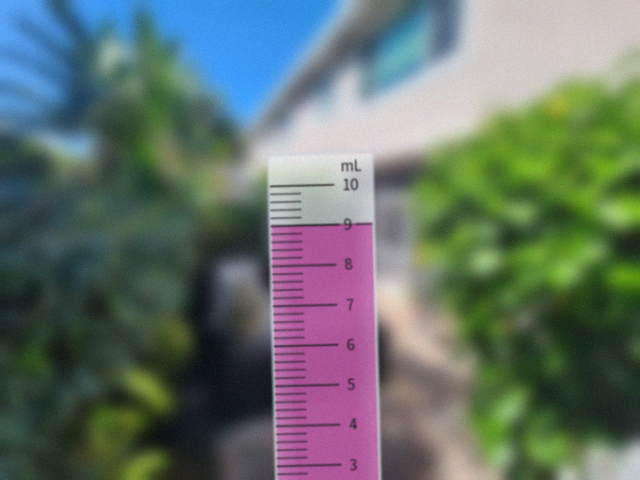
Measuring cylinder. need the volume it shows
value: 9 mL
